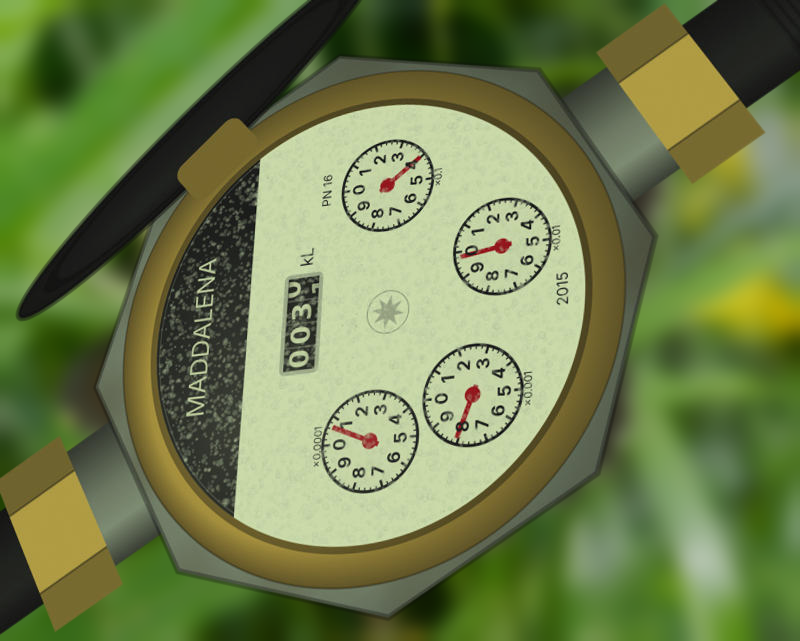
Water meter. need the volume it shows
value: 30.3980 kL
